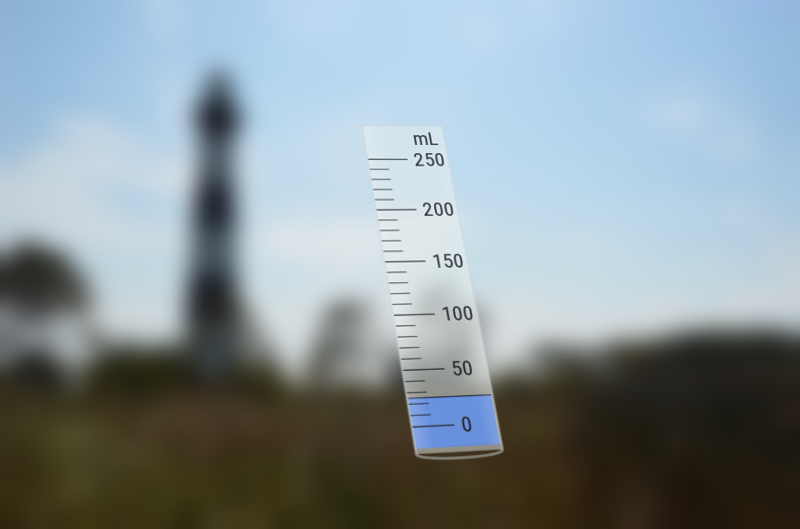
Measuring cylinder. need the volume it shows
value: 25 mL
